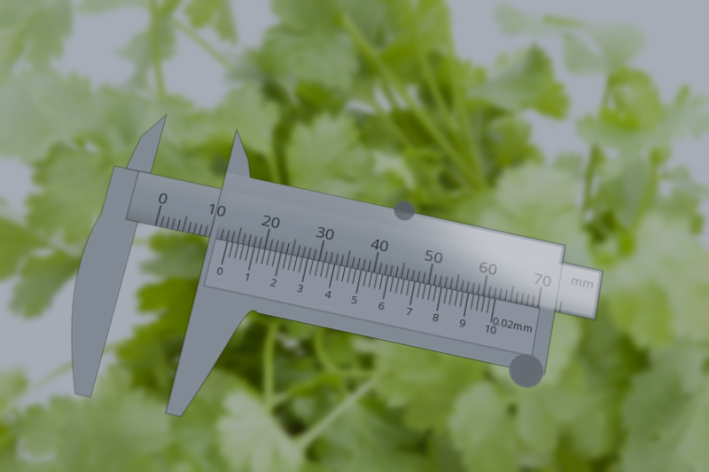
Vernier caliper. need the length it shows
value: 13.2 mm
